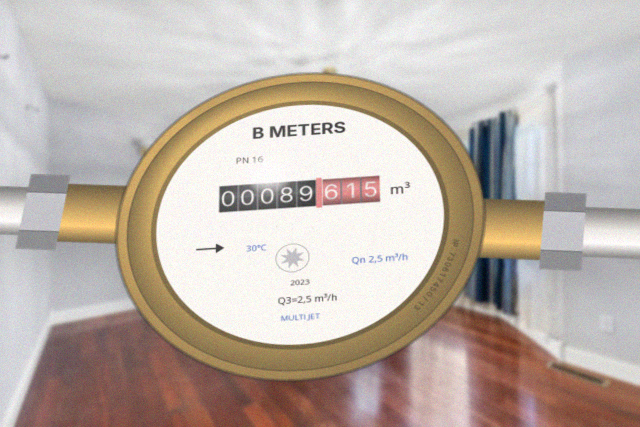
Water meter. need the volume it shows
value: 89.615 m³
